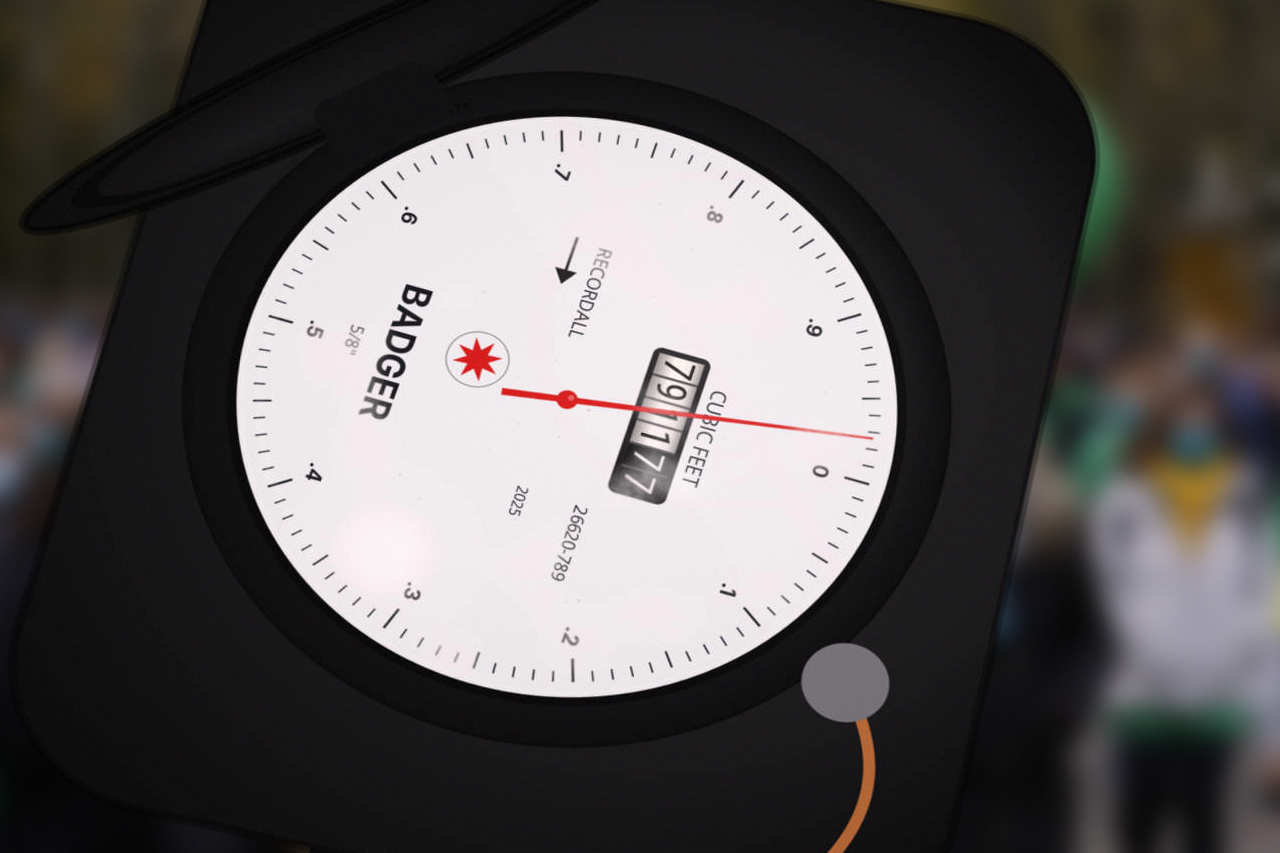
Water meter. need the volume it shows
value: 791176.97 ft³
